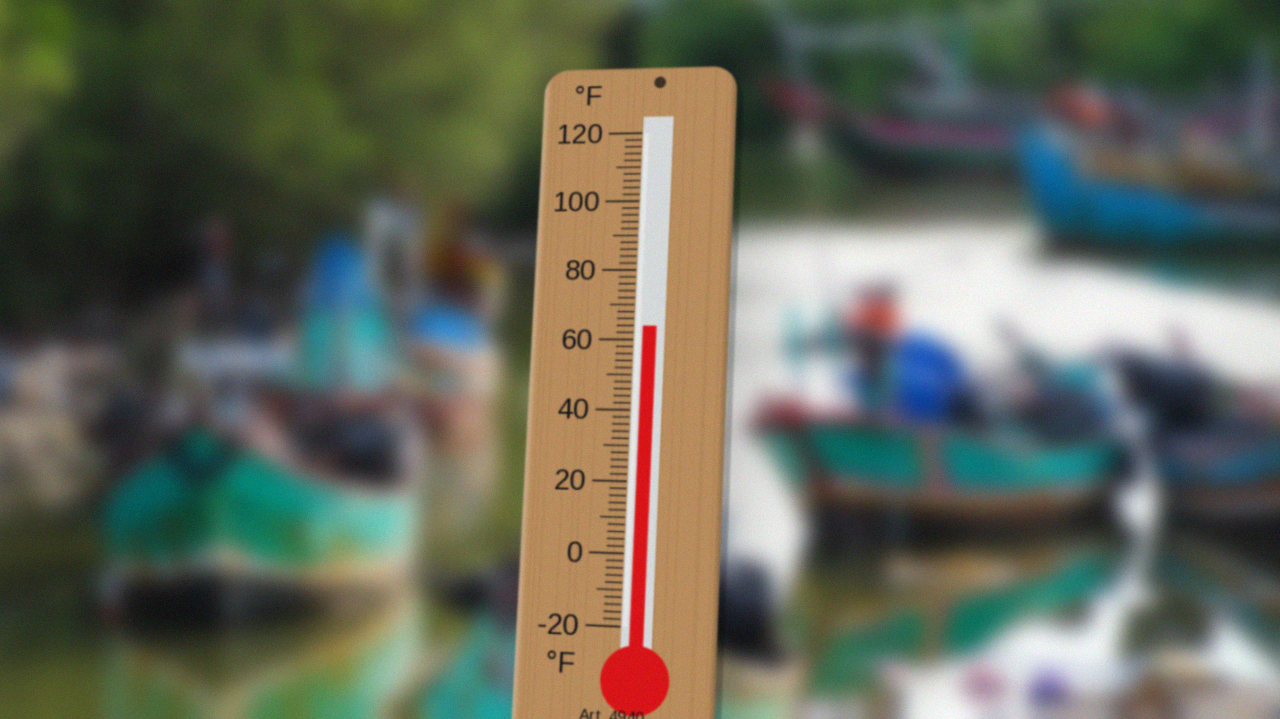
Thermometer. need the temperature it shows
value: 64 °F
